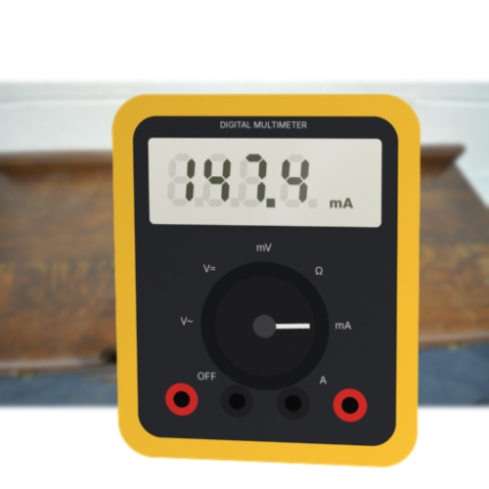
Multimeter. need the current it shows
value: 147.4 mA
